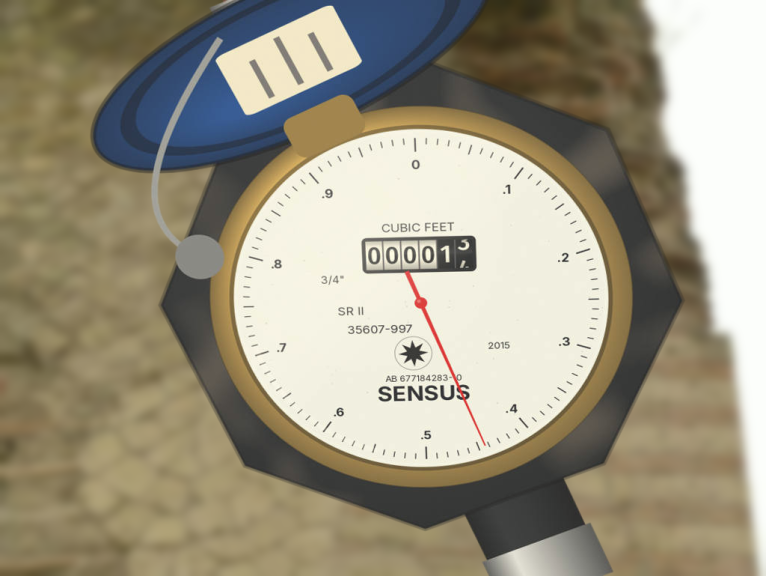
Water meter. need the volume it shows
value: 13.44 ft³
